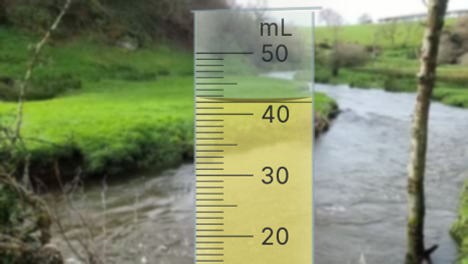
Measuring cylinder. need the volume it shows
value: 42 mL
